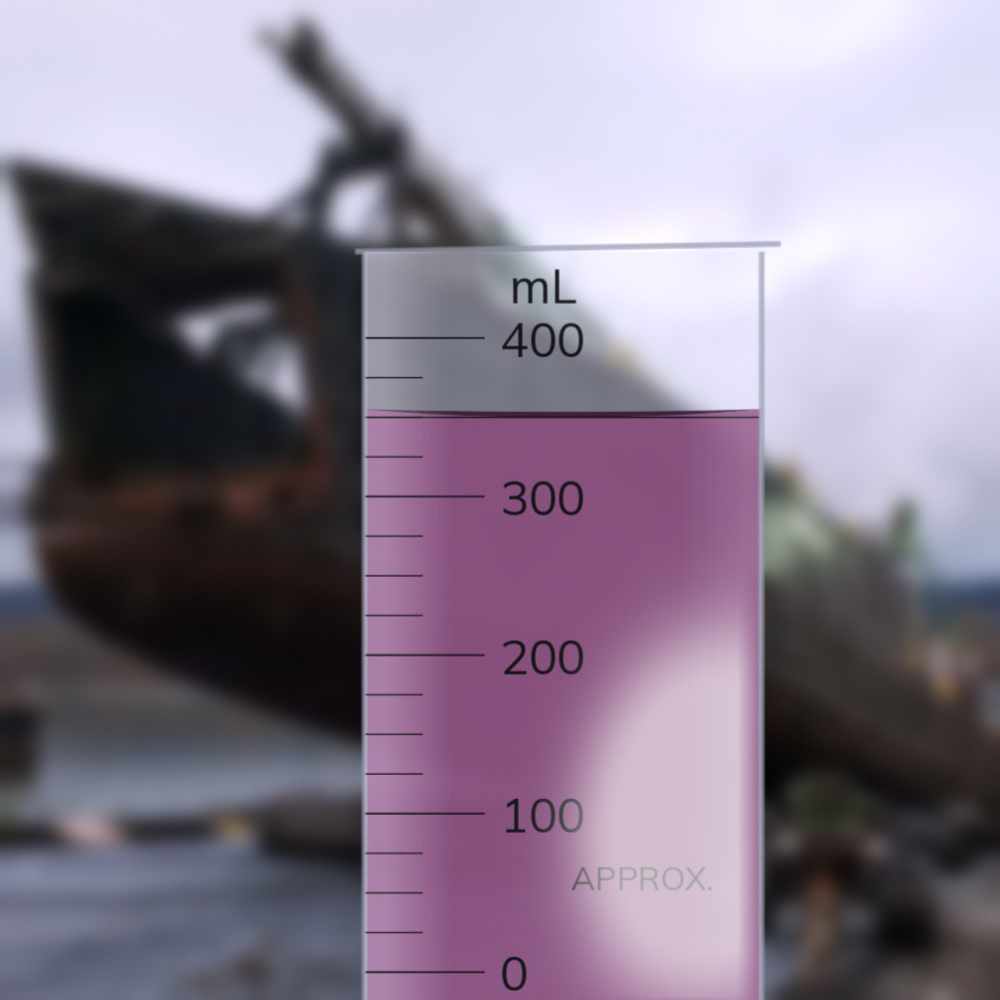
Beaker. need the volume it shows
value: 350 mL
